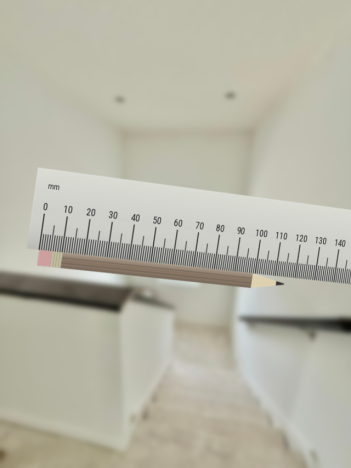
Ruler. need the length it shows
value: 115 mm
